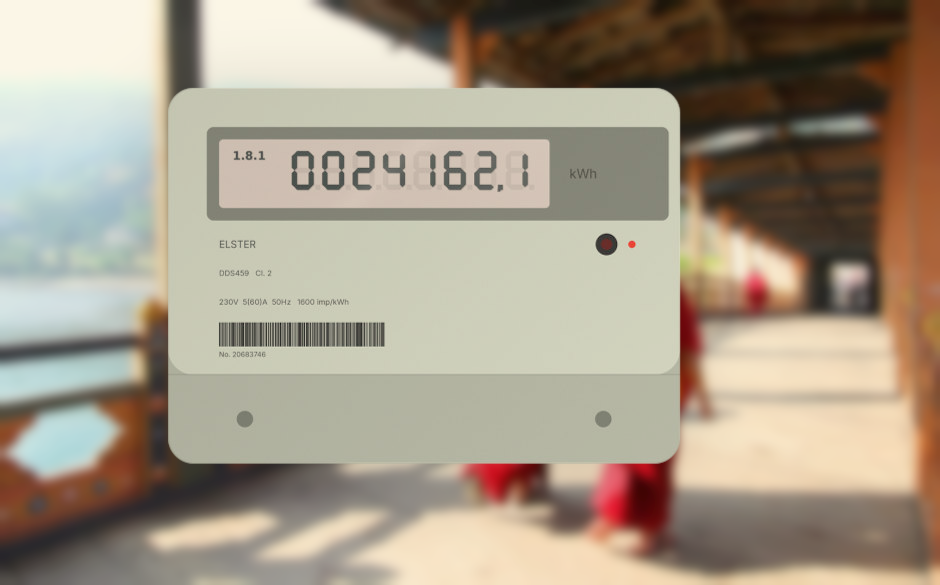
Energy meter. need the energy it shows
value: 24162.1 kWh
